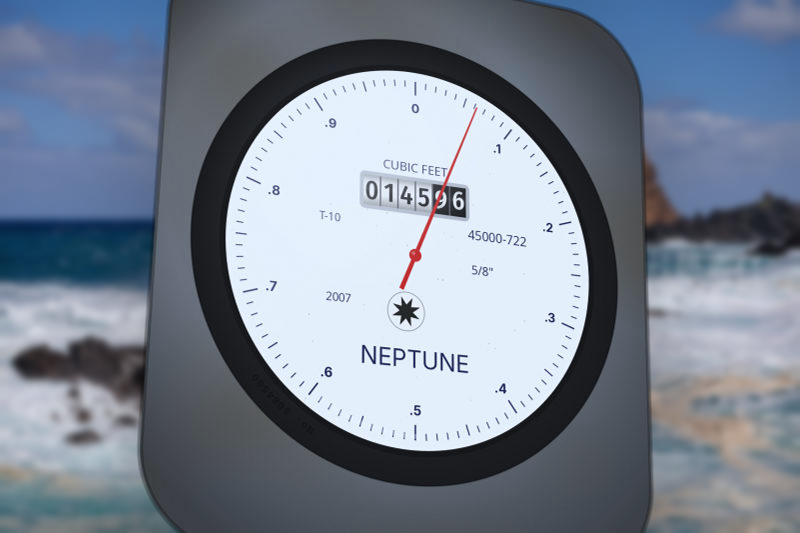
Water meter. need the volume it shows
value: 14596.06 ft³
